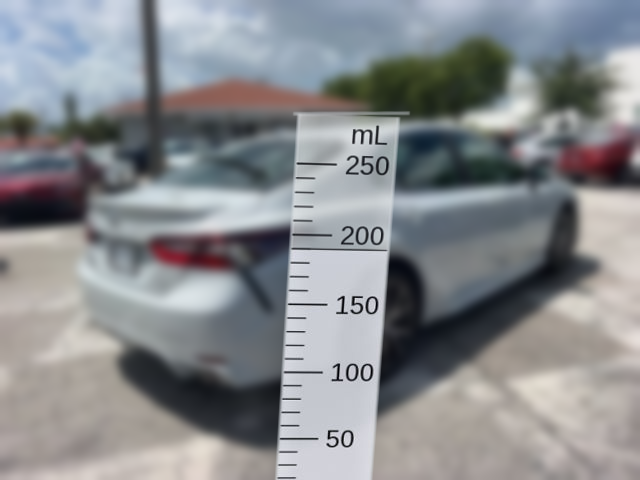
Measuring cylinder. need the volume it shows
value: 190 mL
